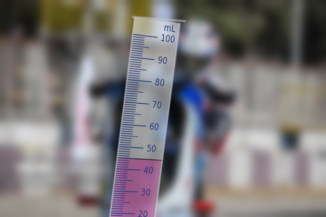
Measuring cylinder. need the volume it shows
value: 45 mL
